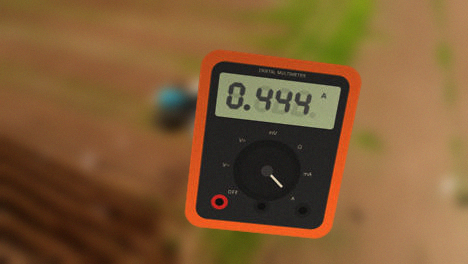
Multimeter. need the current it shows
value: 0.444 A
